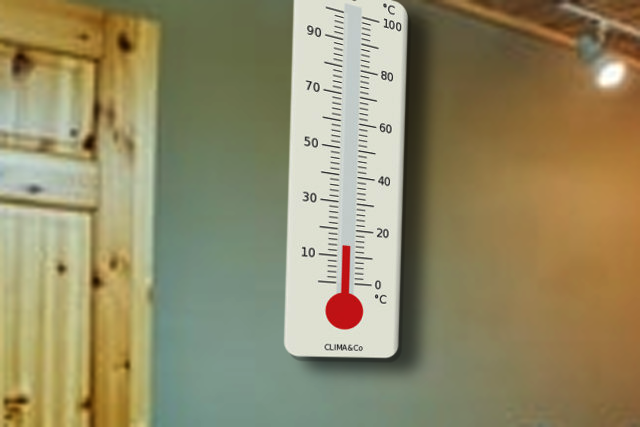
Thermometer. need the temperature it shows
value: 14 °C
